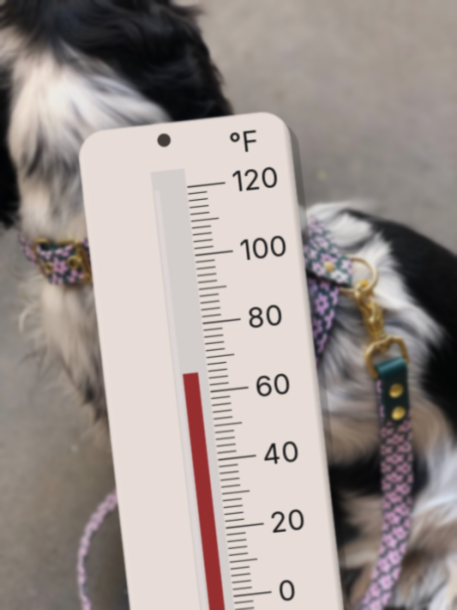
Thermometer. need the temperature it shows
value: 66 °F
